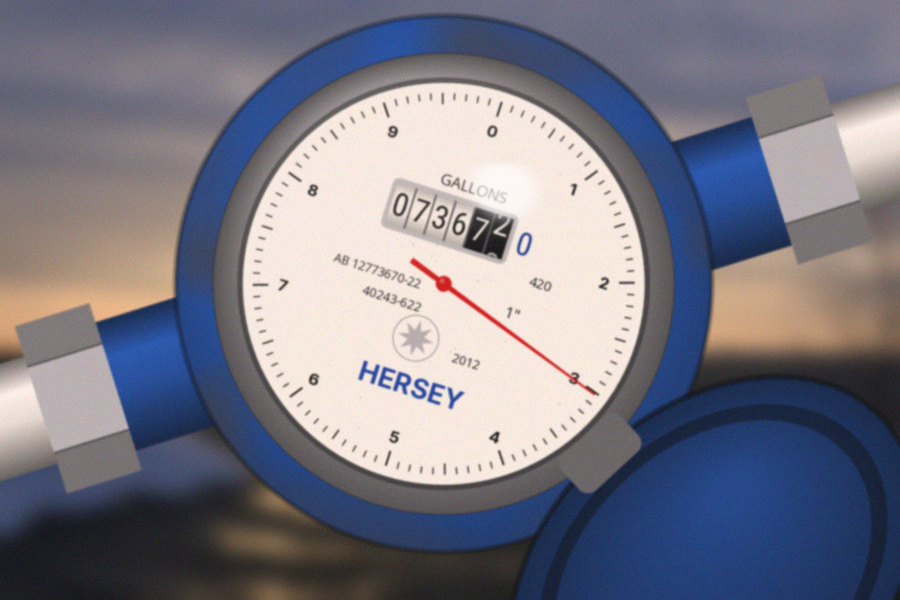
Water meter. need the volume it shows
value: 736723.0 gal
